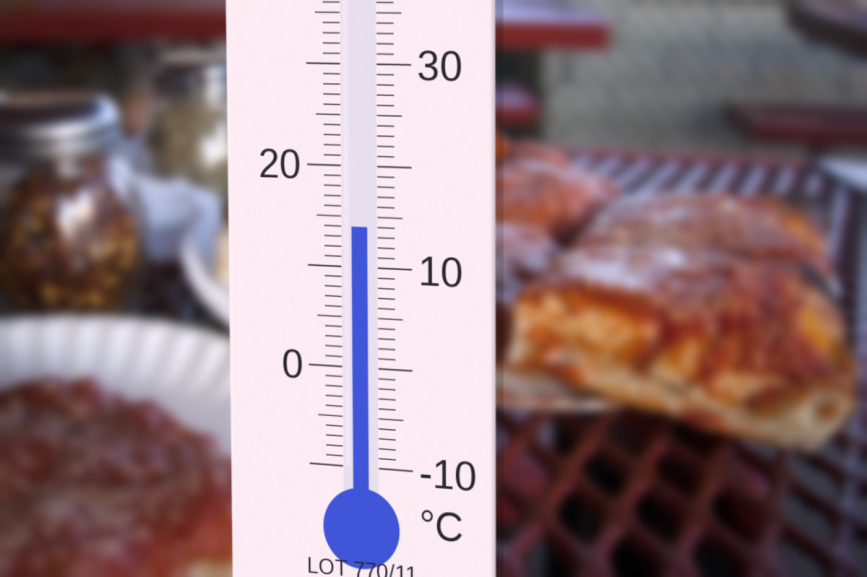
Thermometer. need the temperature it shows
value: 14 °C
